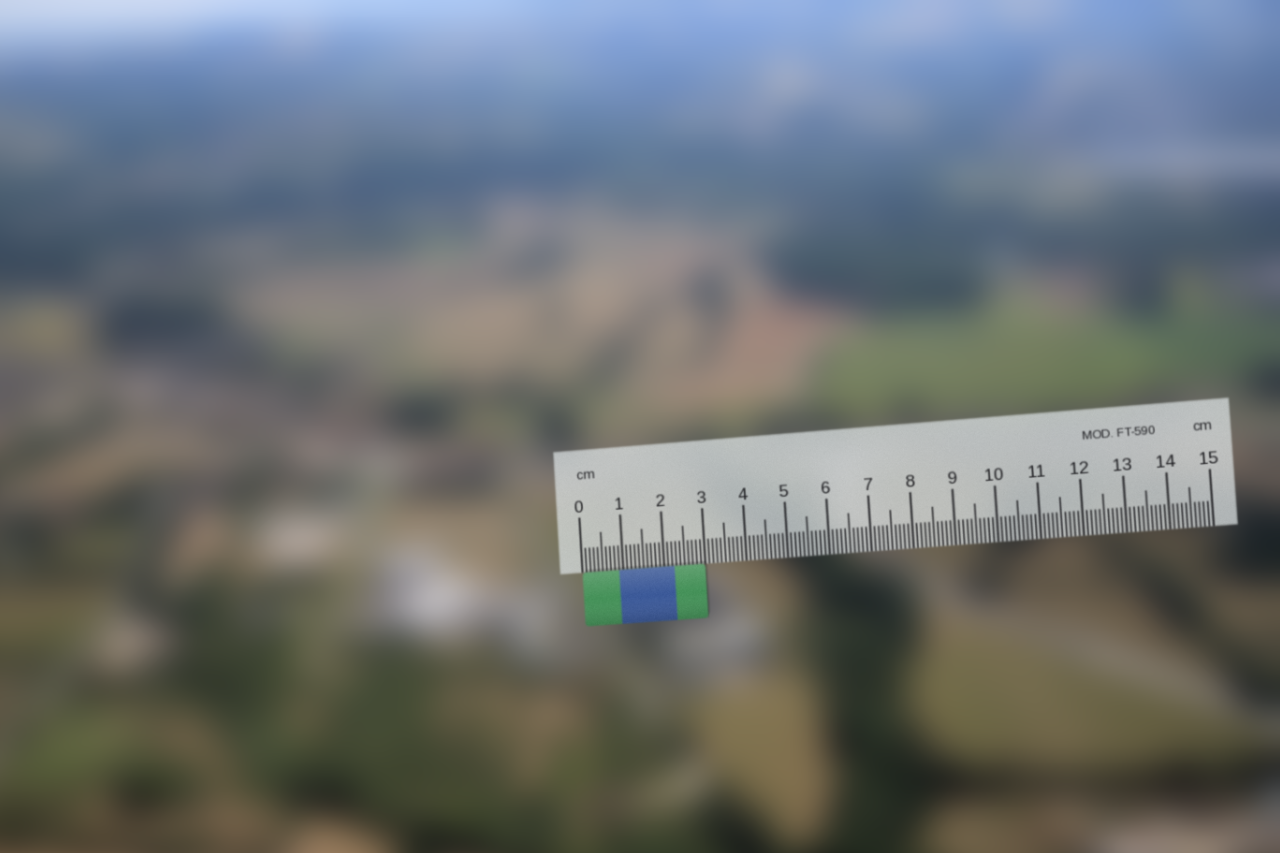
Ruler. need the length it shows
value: 3 cm
